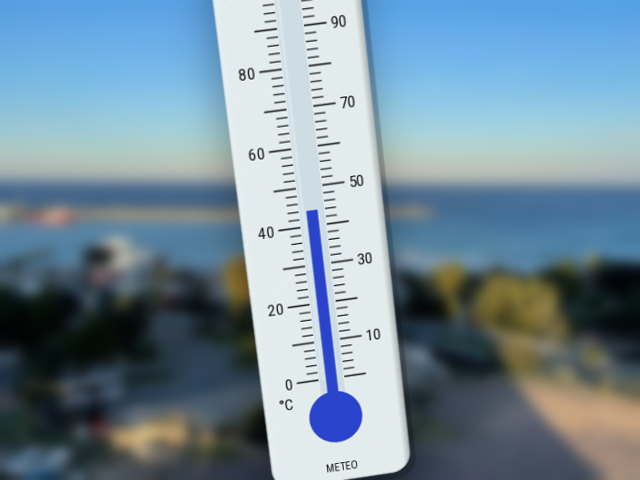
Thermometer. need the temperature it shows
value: 44 °C
